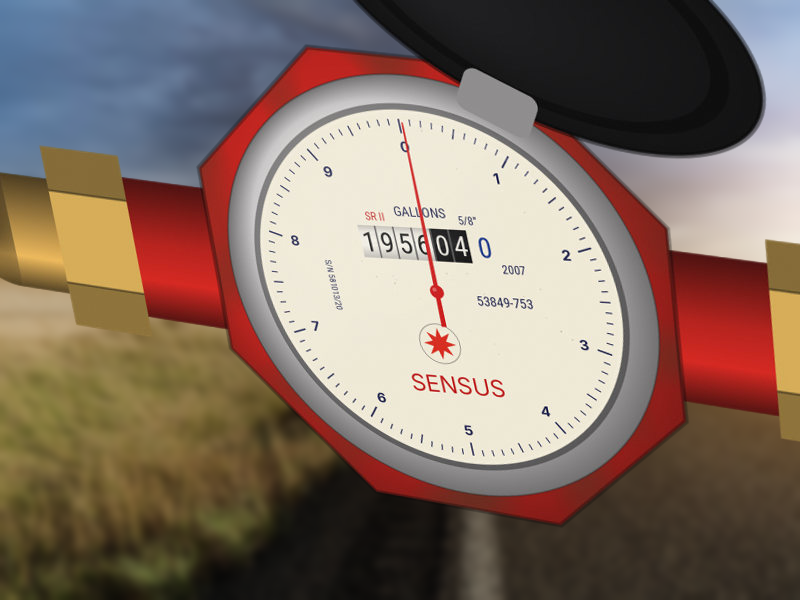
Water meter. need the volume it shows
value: 1956040.0 gal
